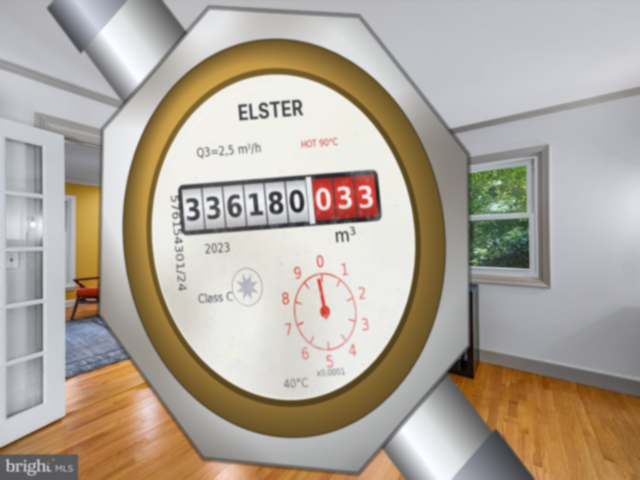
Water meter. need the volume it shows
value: 336180.0329 m³
